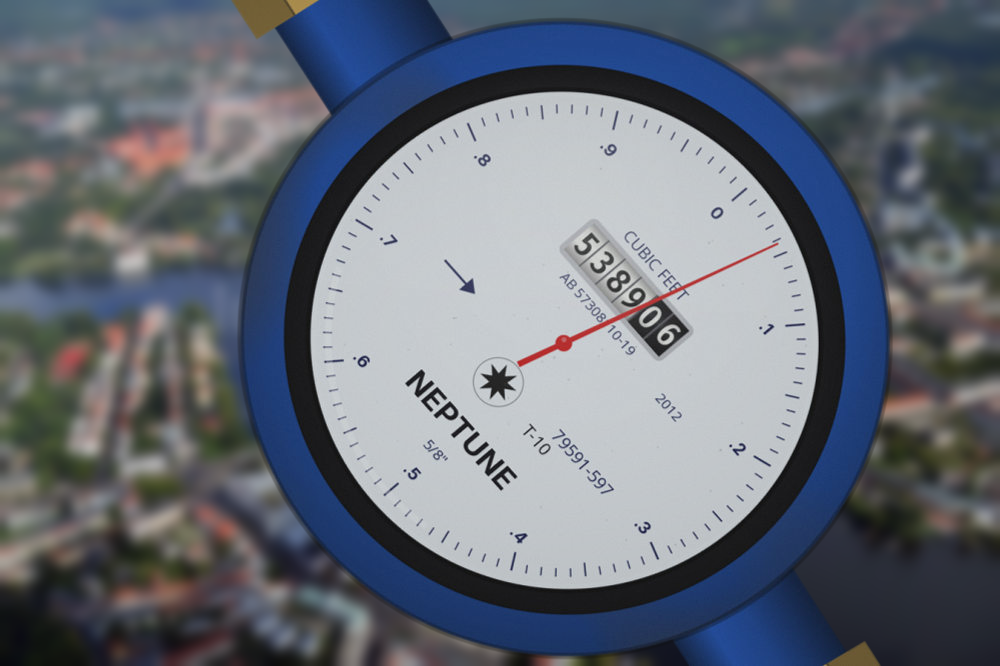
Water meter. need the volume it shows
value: 538906.04 ft³
